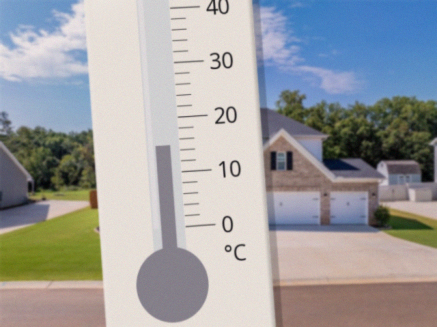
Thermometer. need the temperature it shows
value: 15 °C
